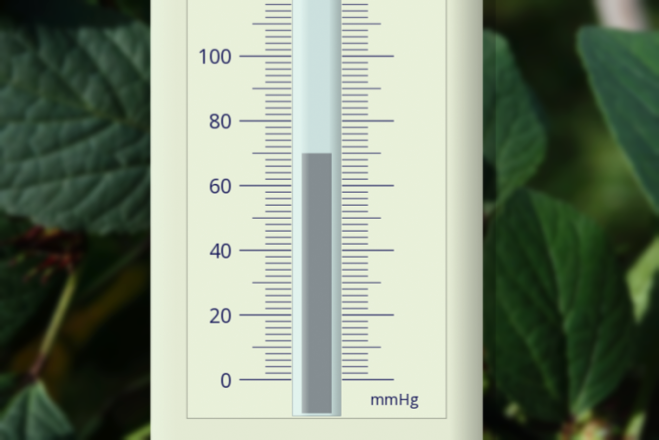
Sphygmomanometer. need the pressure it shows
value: 70 mmHg
